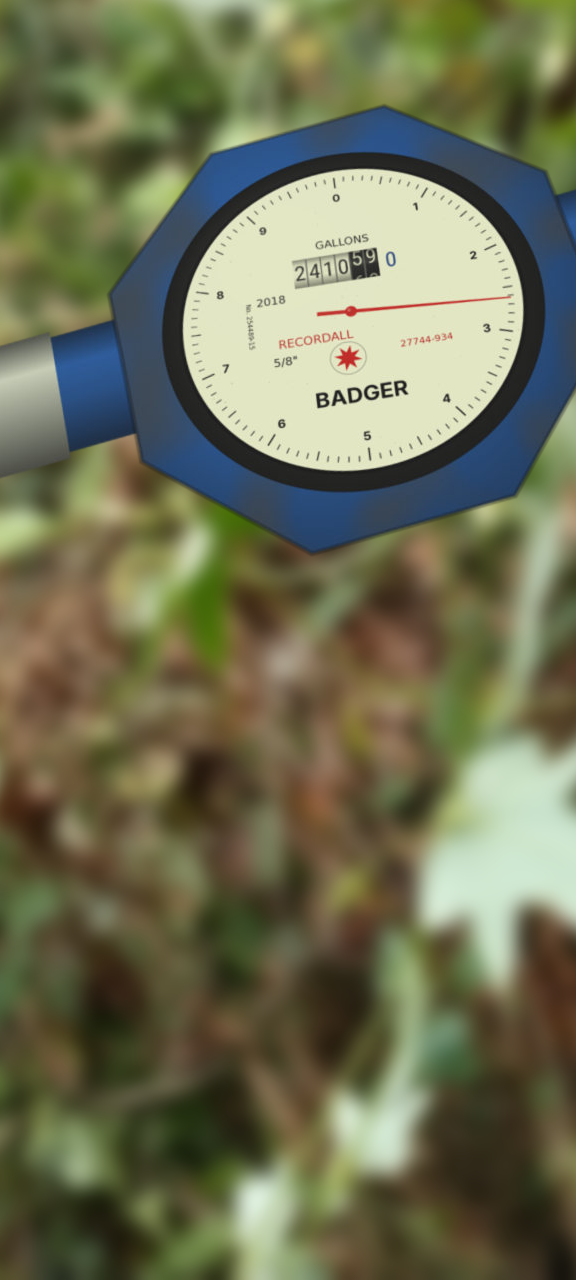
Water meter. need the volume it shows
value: 2410592.6 gal
